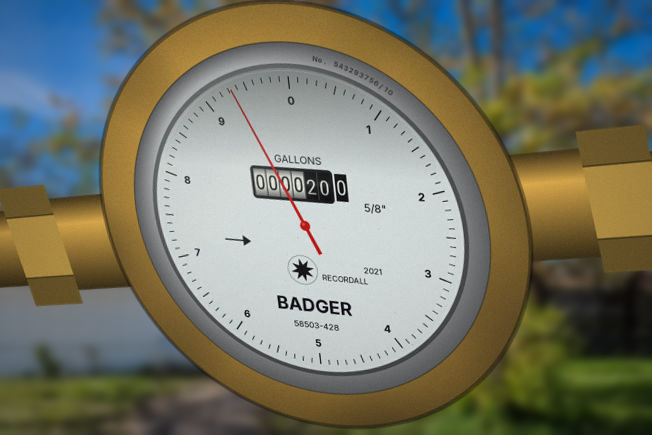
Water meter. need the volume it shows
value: 199.3 gal
